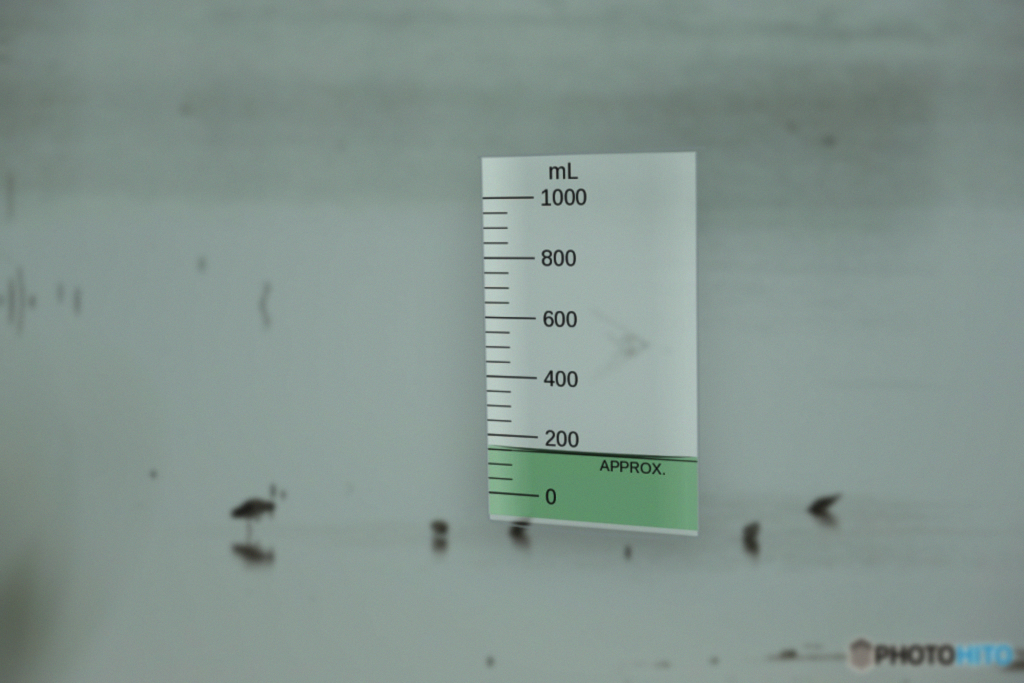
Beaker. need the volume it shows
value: 150 mL
